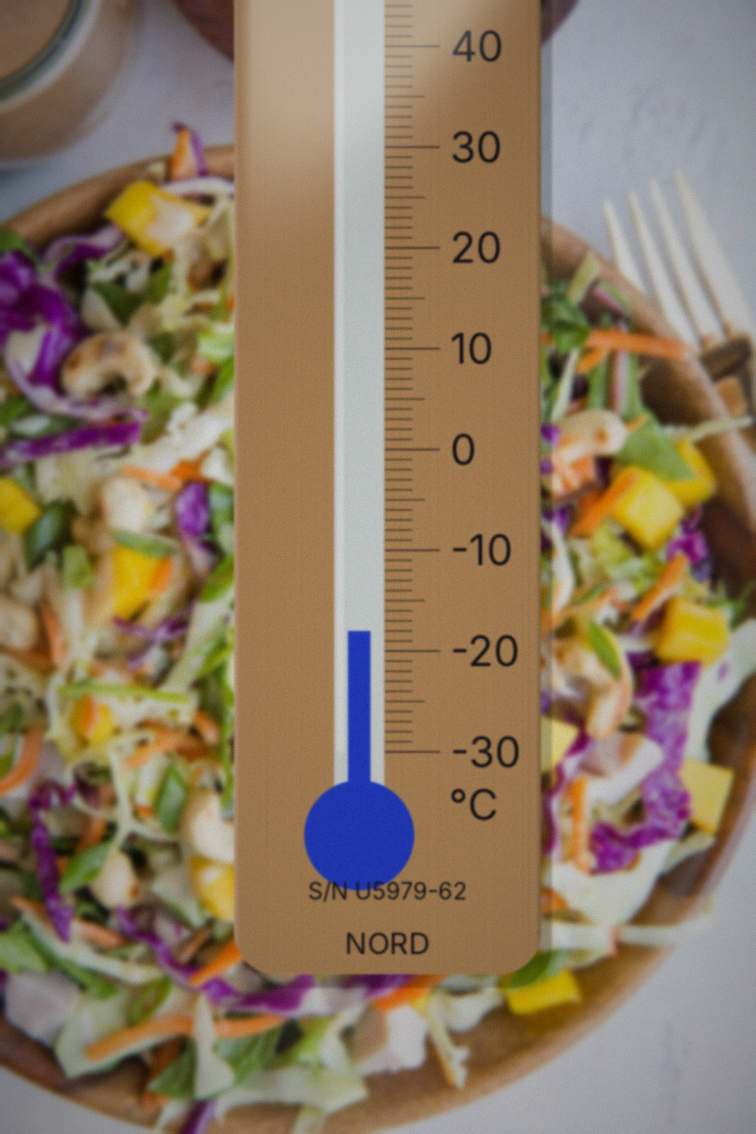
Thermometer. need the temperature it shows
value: -18 °C
